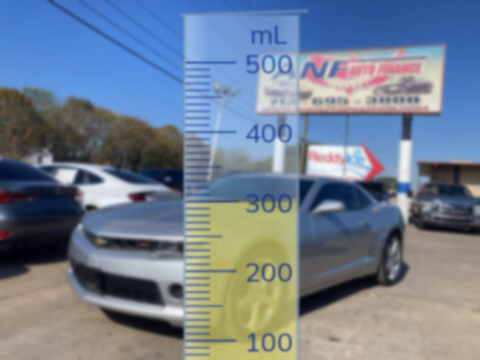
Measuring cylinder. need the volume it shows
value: 300 mL
